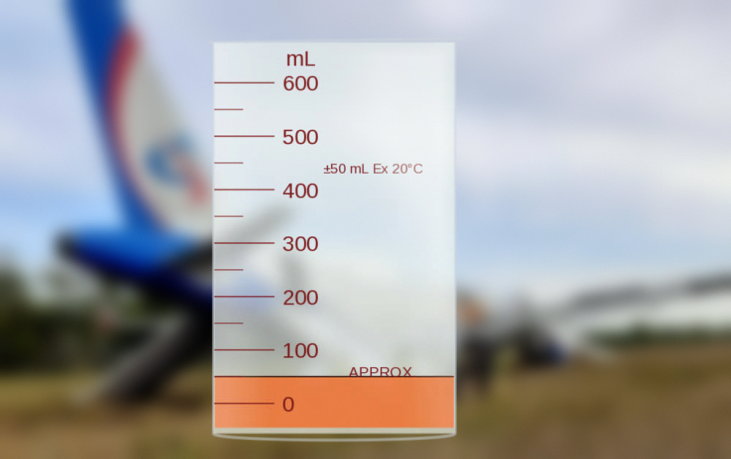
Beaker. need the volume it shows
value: 50 mL
